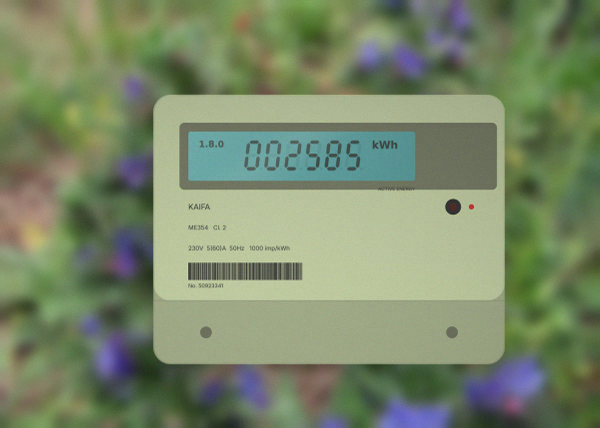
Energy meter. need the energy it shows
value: 2585 kWh
